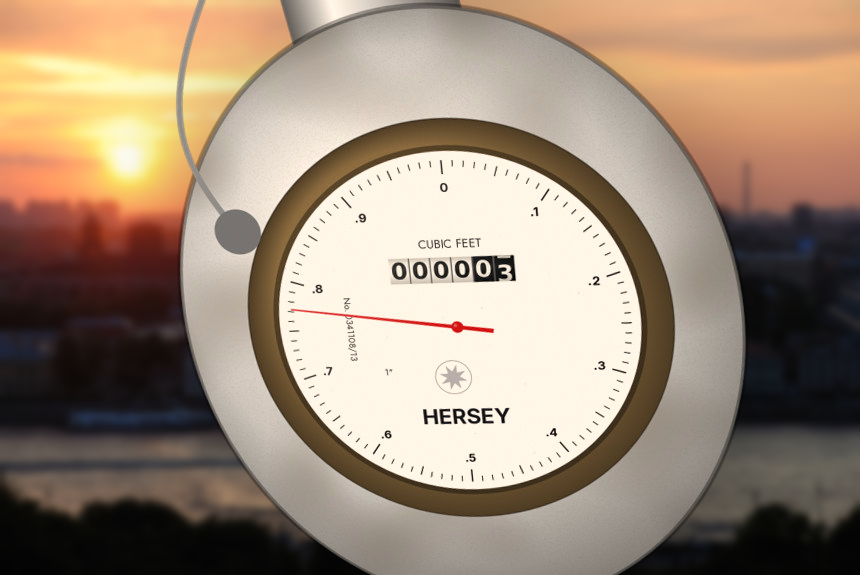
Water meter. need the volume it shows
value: 2.77 ft³
